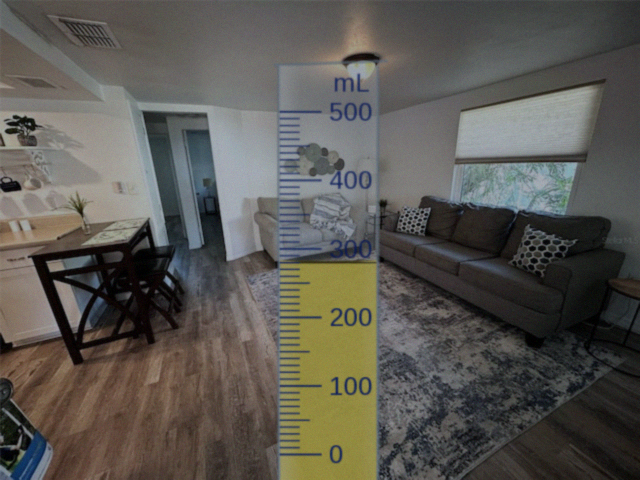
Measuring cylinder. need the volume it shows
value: 280 mL
